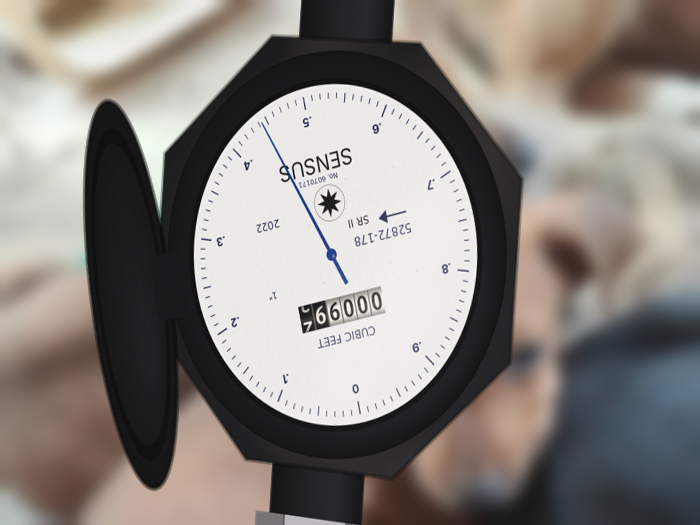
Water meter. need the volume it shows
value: 992.44 ft³
